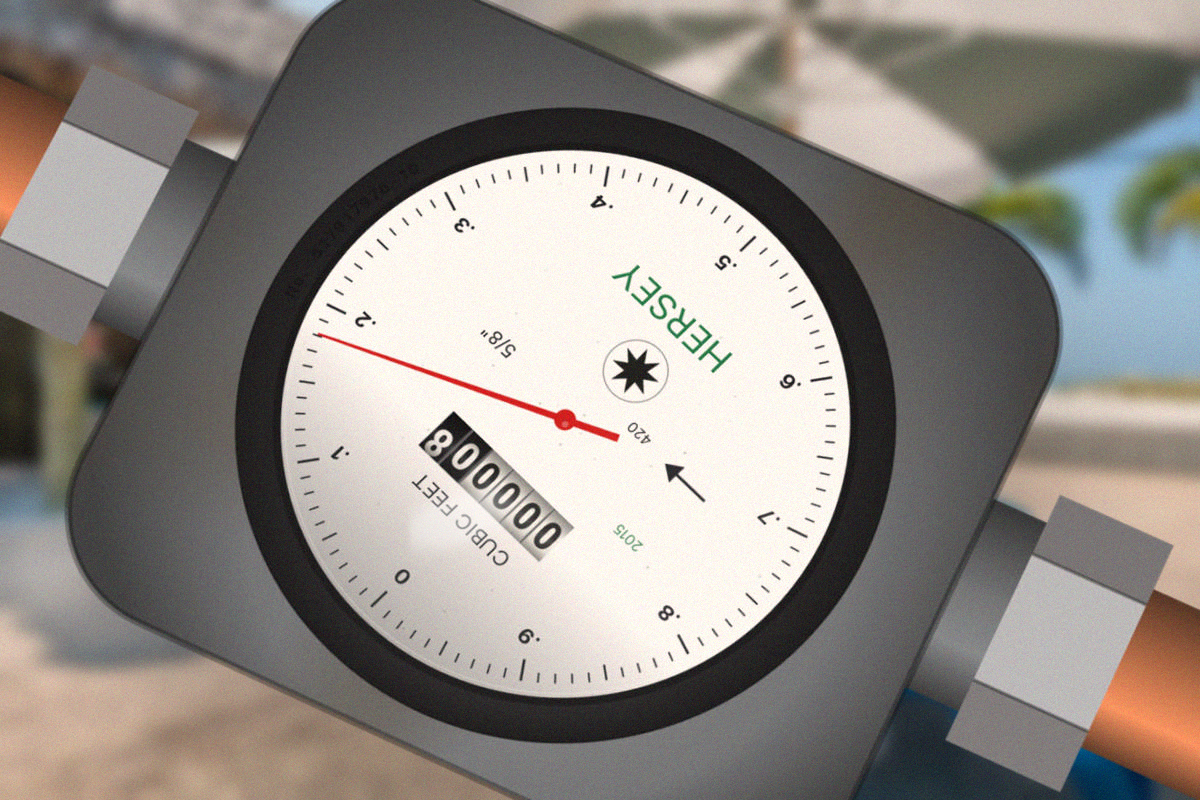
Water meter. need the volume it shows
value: 8.18 ft³
